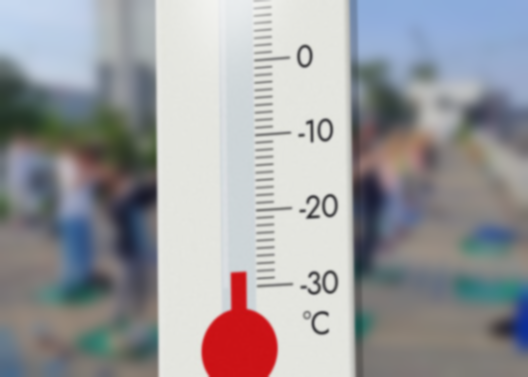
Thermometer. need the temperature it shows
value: -28 °C
